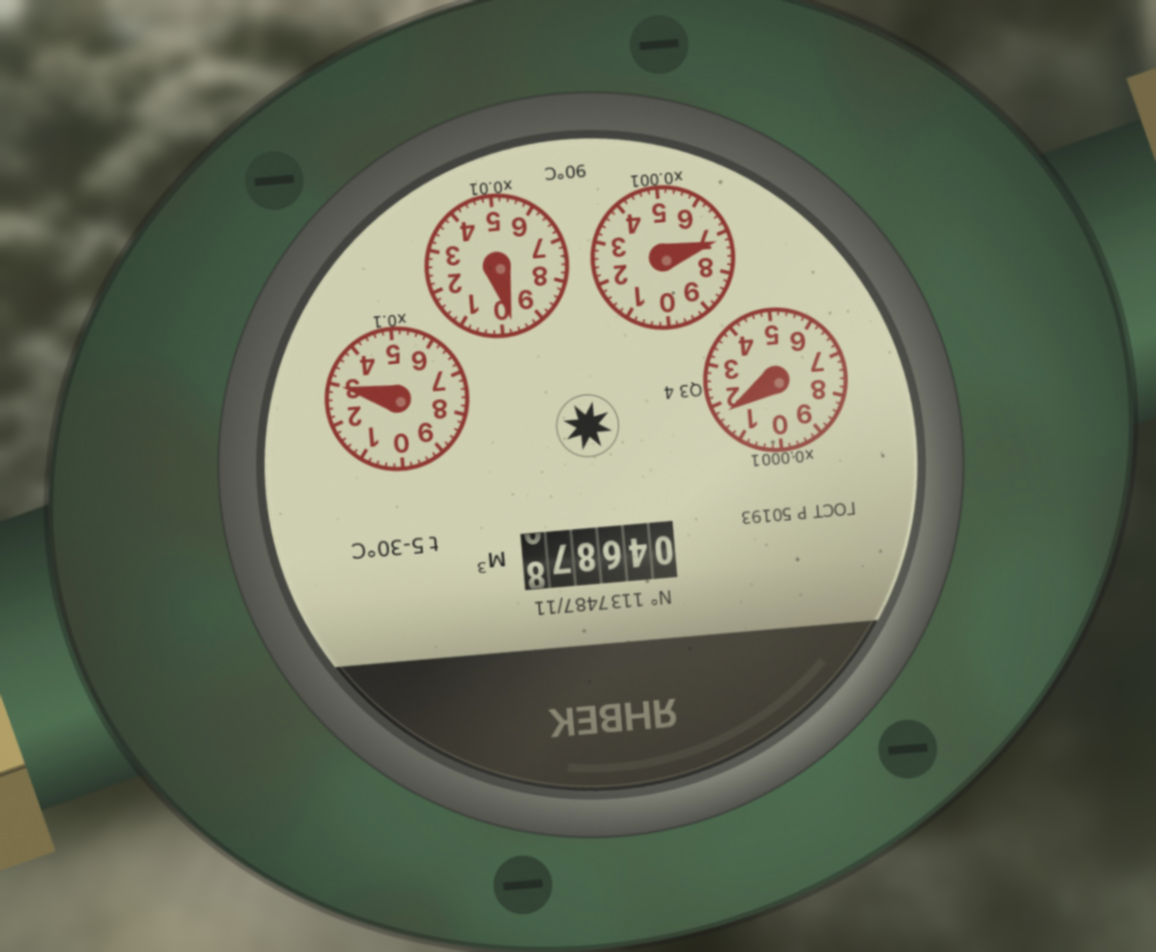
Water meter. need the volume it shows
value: 46878.2971 m³
